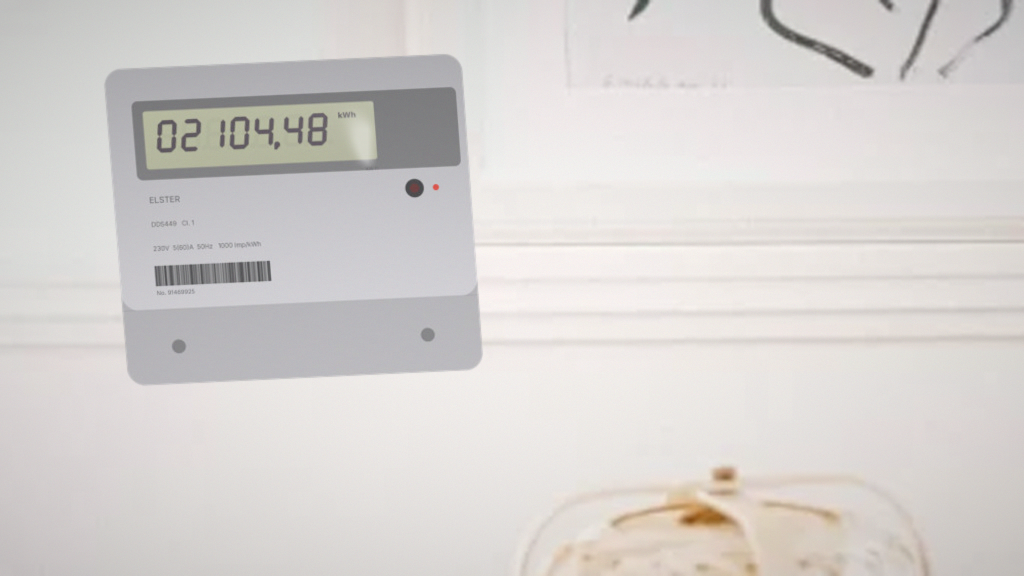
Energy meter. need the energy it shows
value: 2104.48 kWh
